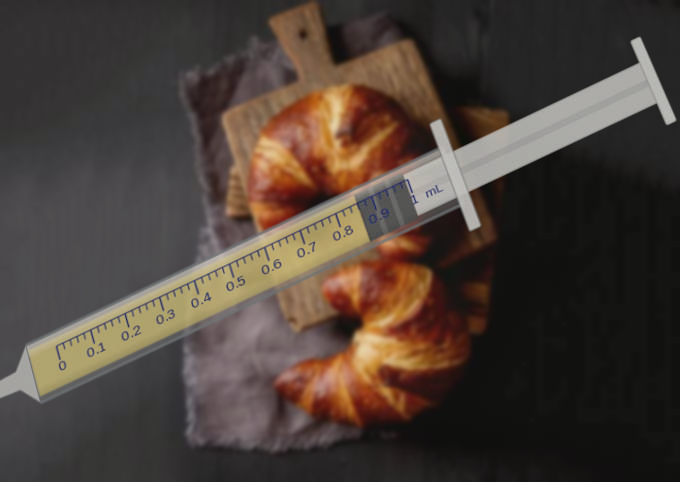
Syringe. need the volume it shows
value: 0.86 mL
